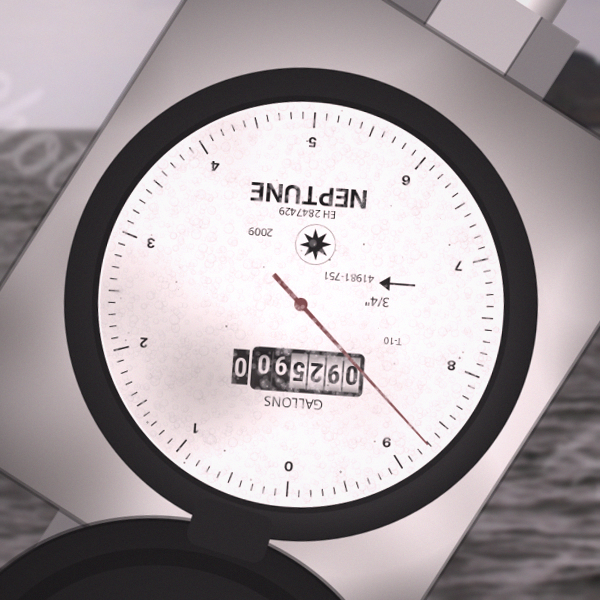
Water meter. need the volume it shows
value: 925898.7 gal
